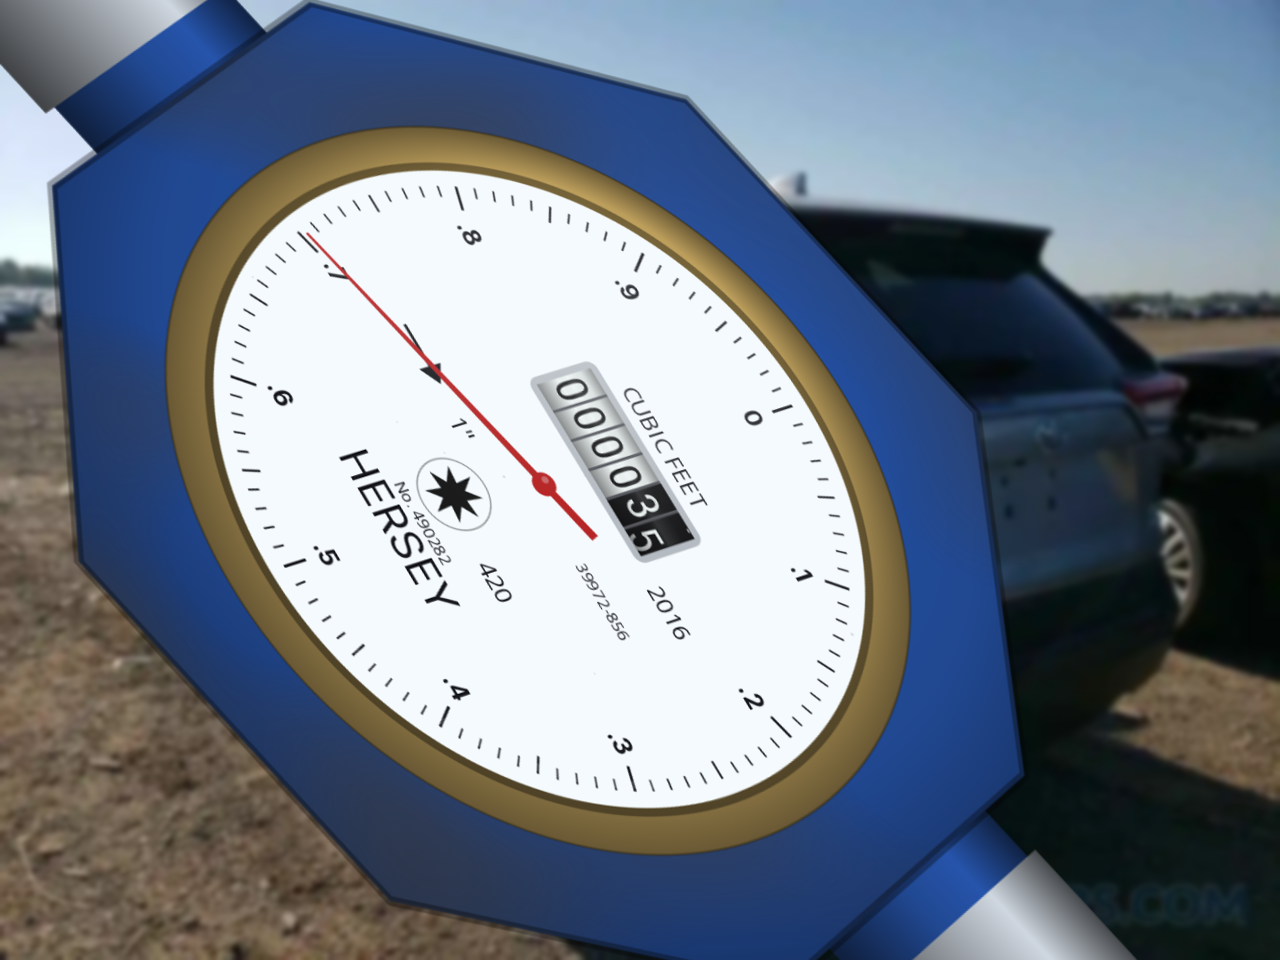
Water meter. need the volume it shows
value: 34.70 ft³
